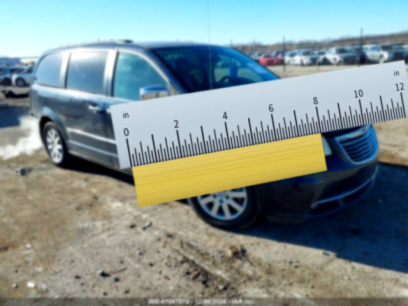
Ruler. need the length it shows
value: 8 in
